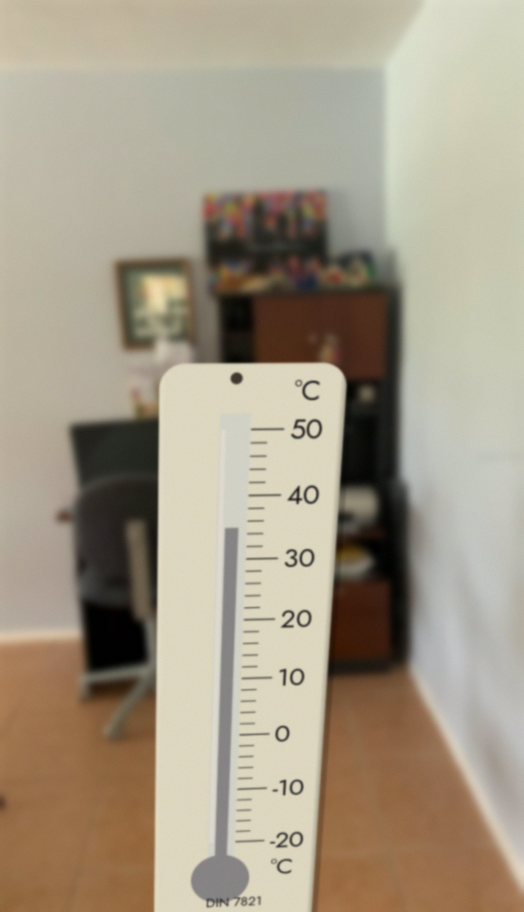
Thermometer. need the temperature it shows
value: 35 °C
